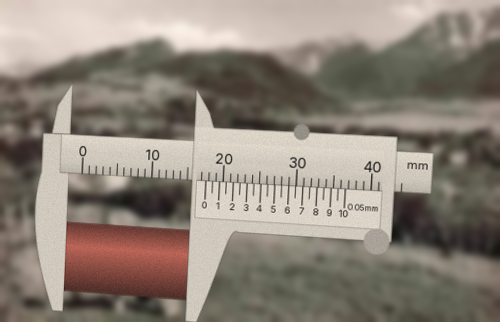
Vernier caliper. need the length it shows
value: 17.6 mm
